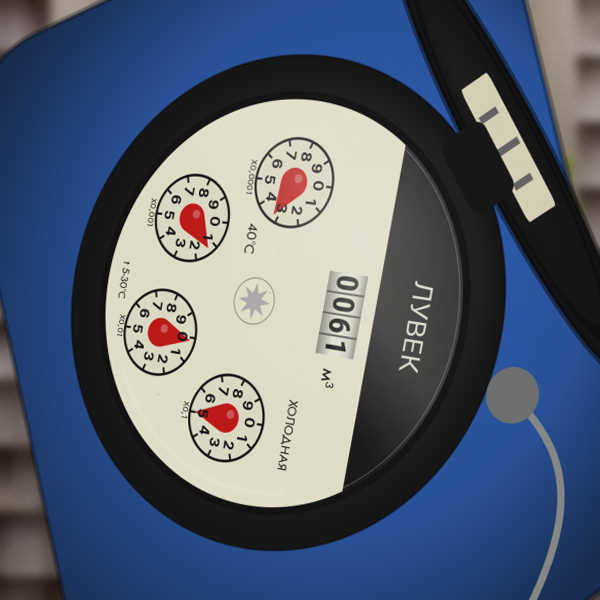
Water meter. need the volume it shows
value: 61.5013 m³
